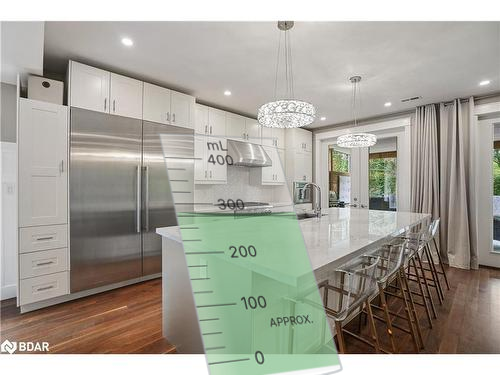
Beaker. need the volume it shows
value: 275 mL
